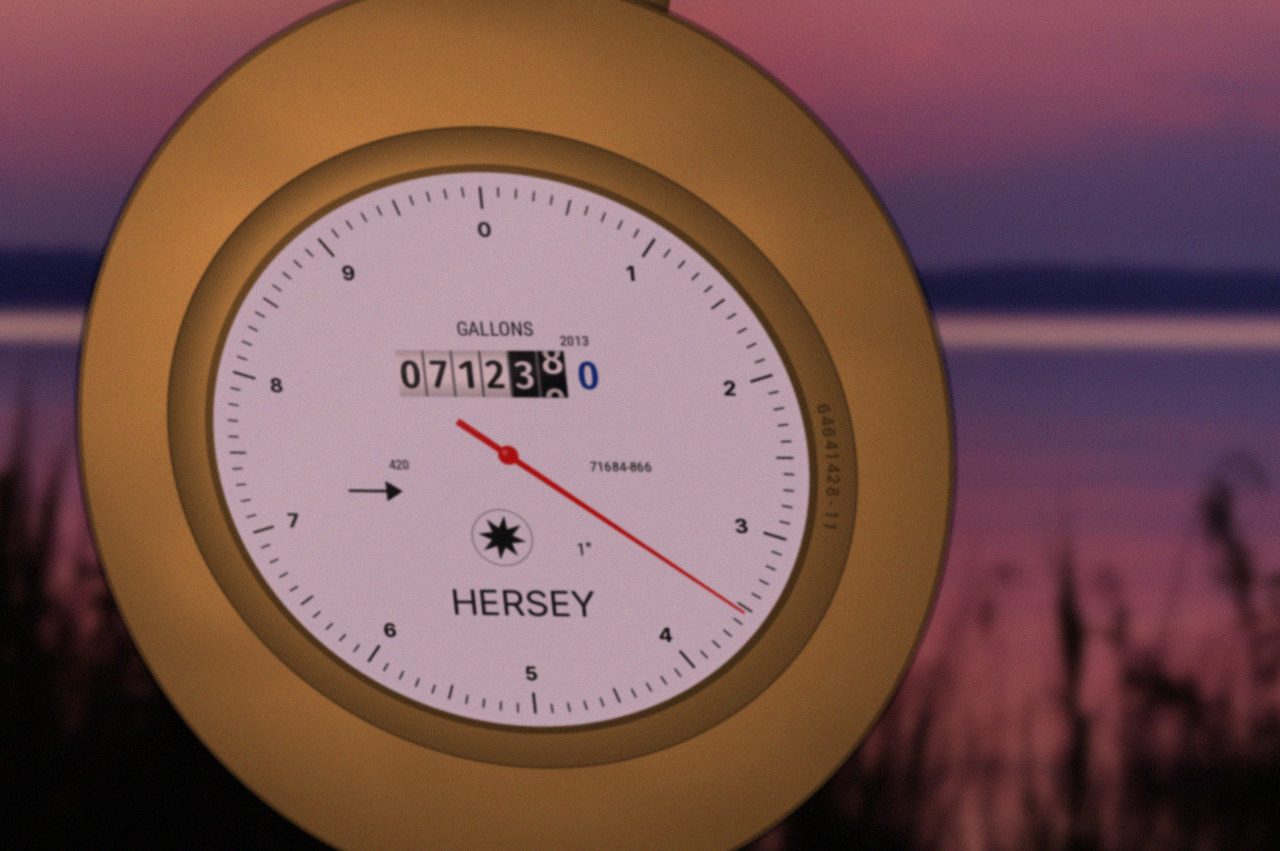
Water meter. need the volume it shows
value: 712383.5 gal
